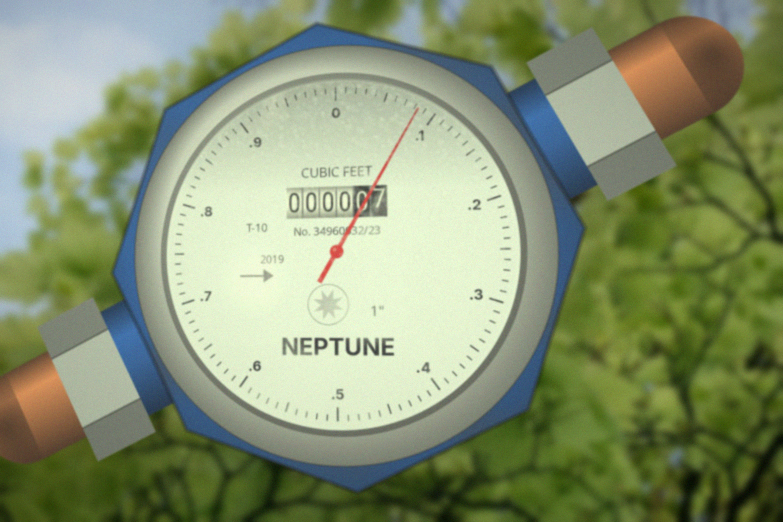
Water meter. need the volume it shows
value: 7.08 ft³
